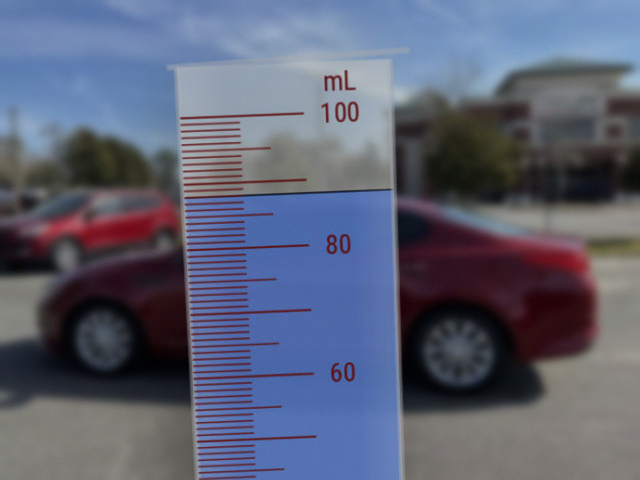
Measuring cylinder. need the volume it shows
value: 88 mL
